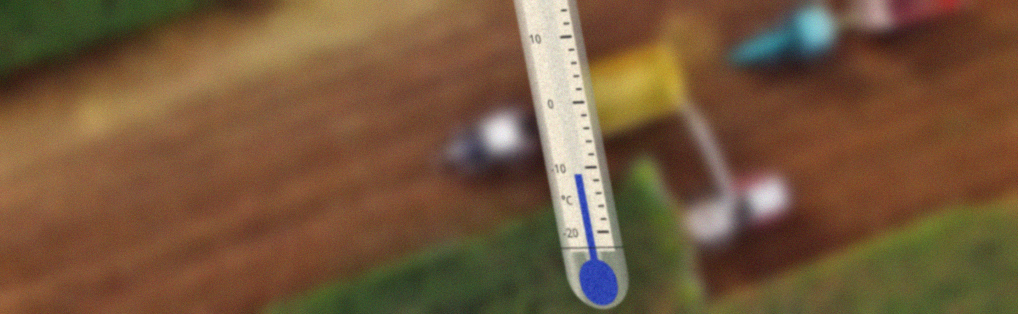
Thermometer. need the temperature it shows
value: -11 °C
